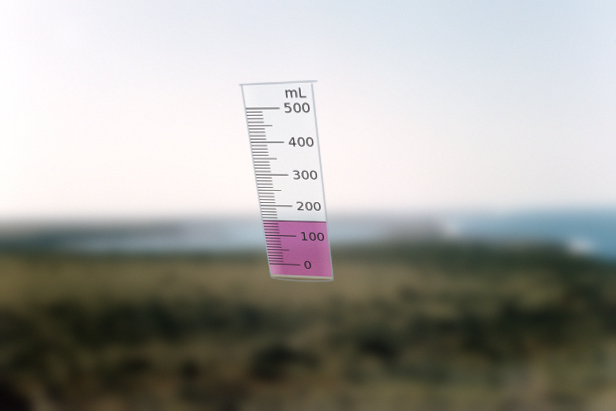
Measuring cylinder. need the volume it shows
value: 150 mL
